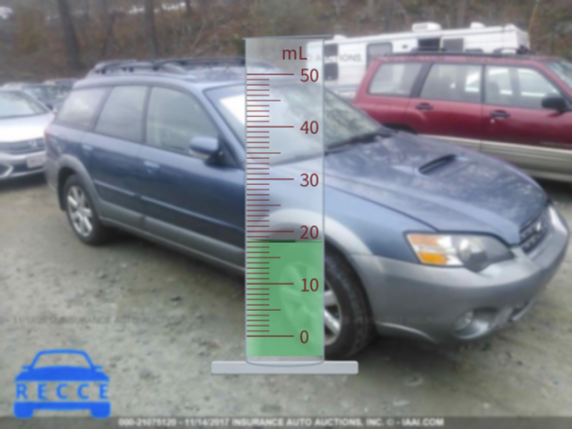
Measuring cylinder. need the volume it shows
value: 18 mL
